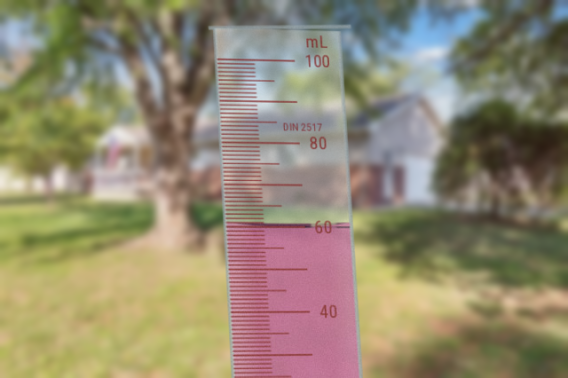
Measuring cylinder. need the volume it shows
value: 60 mL
